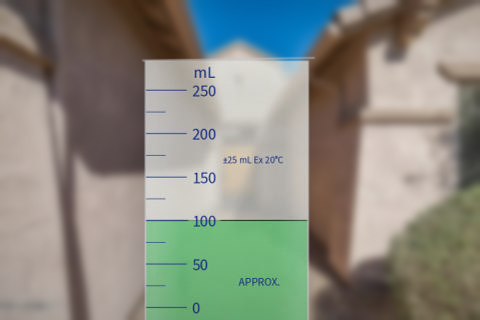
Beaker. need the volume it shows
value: 100 mL
